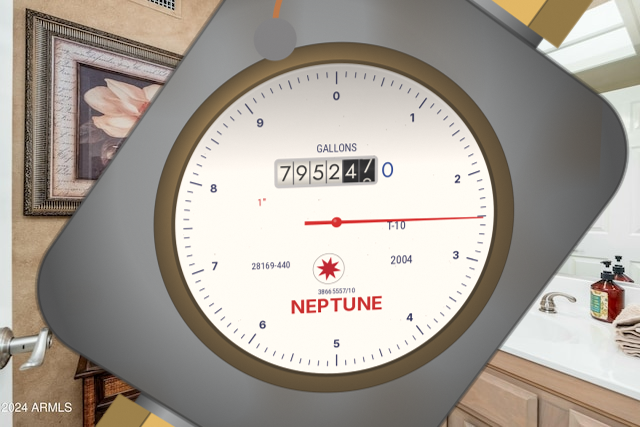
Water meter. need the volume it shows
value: 7952472.5 gal
